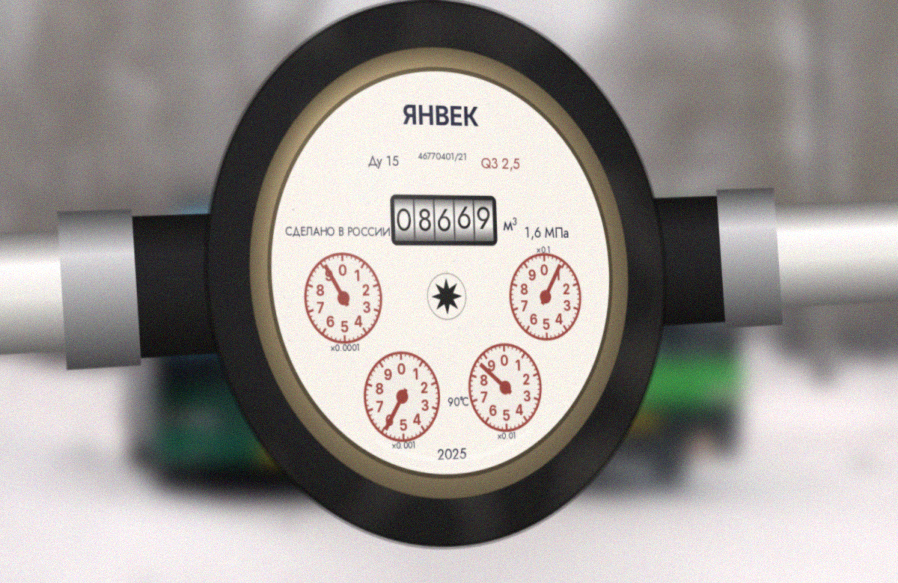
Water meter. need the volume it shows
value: 8669.0859 m³
